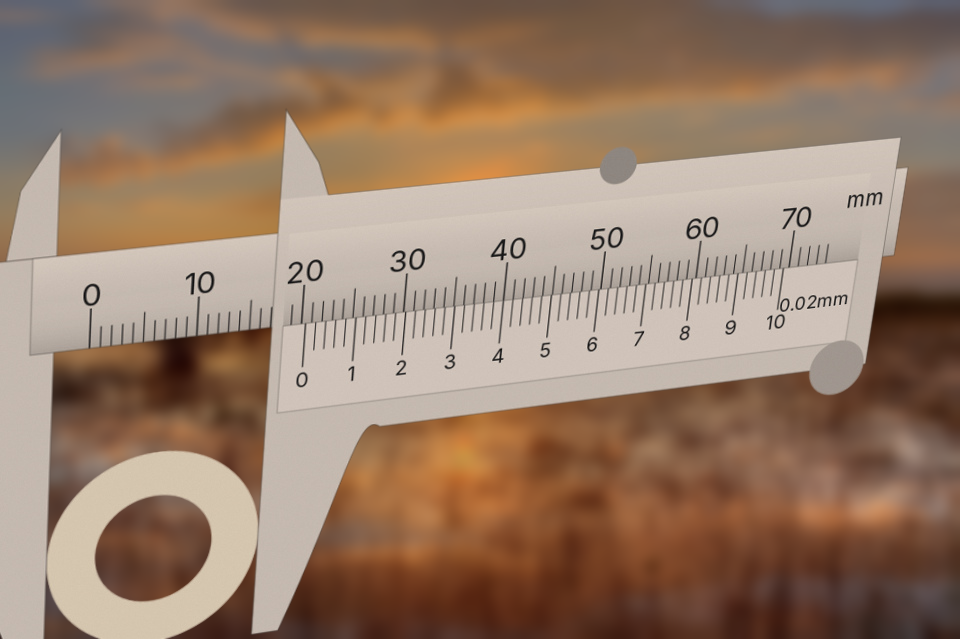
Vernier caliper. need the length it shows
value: 20.4 mm
